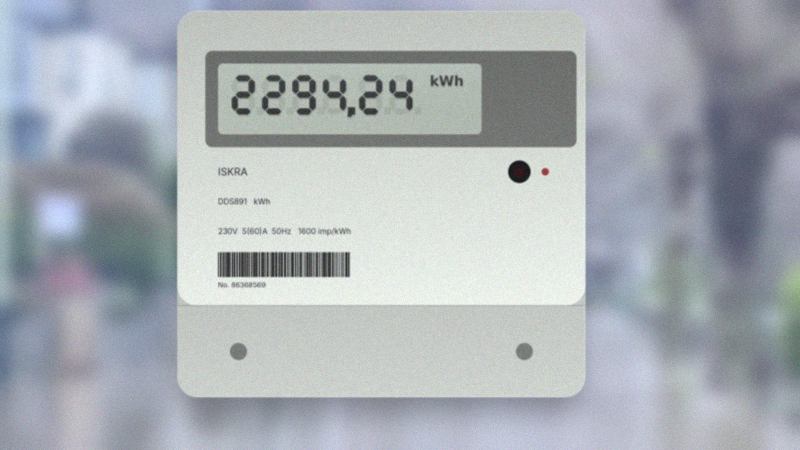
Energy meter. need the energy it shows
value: 2294.24 kWh
